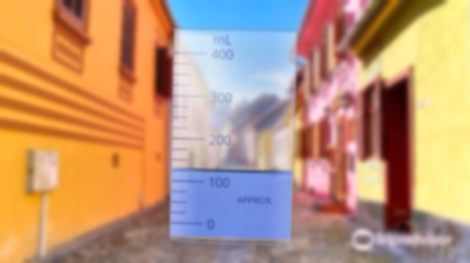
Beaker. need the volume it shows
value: 125 mL
